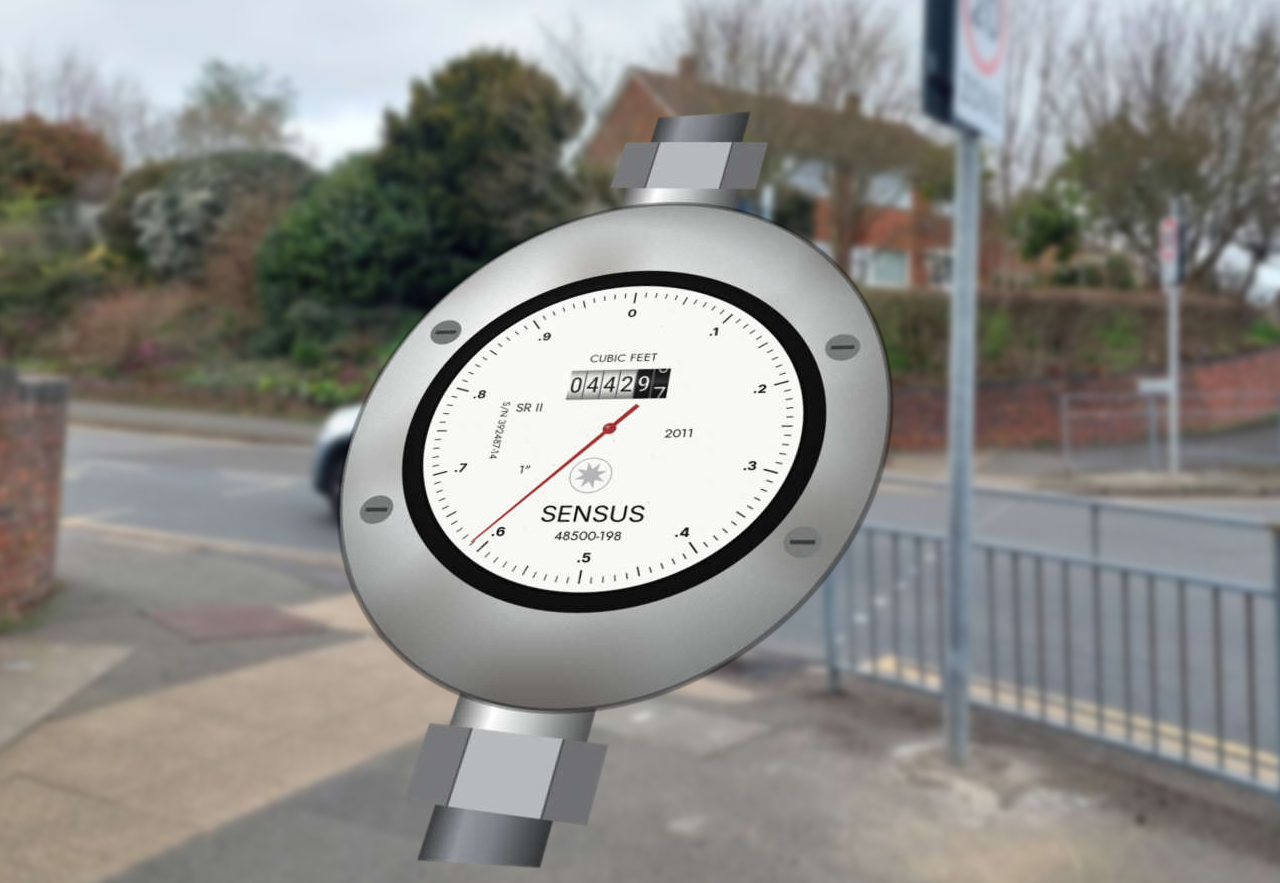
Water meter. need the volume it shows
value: 44296.61 ft³
